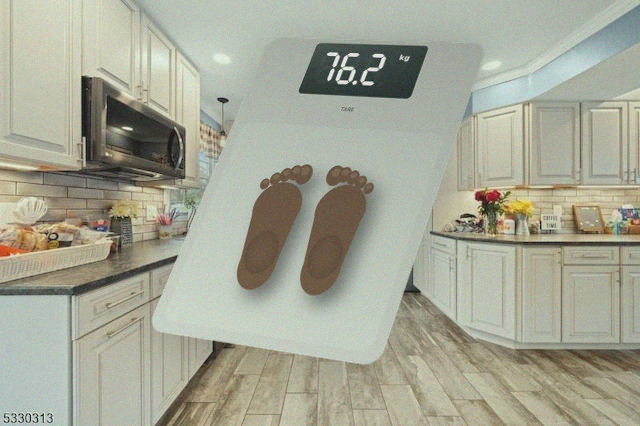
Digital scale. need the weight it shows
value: 76.2 kg
